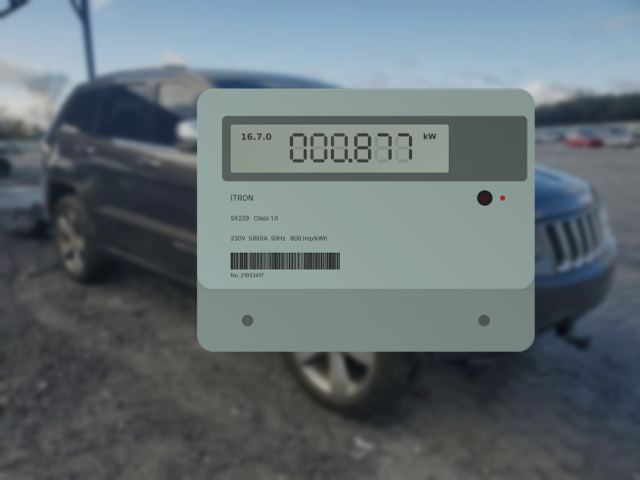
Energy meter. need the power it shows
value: 0.877 kW
